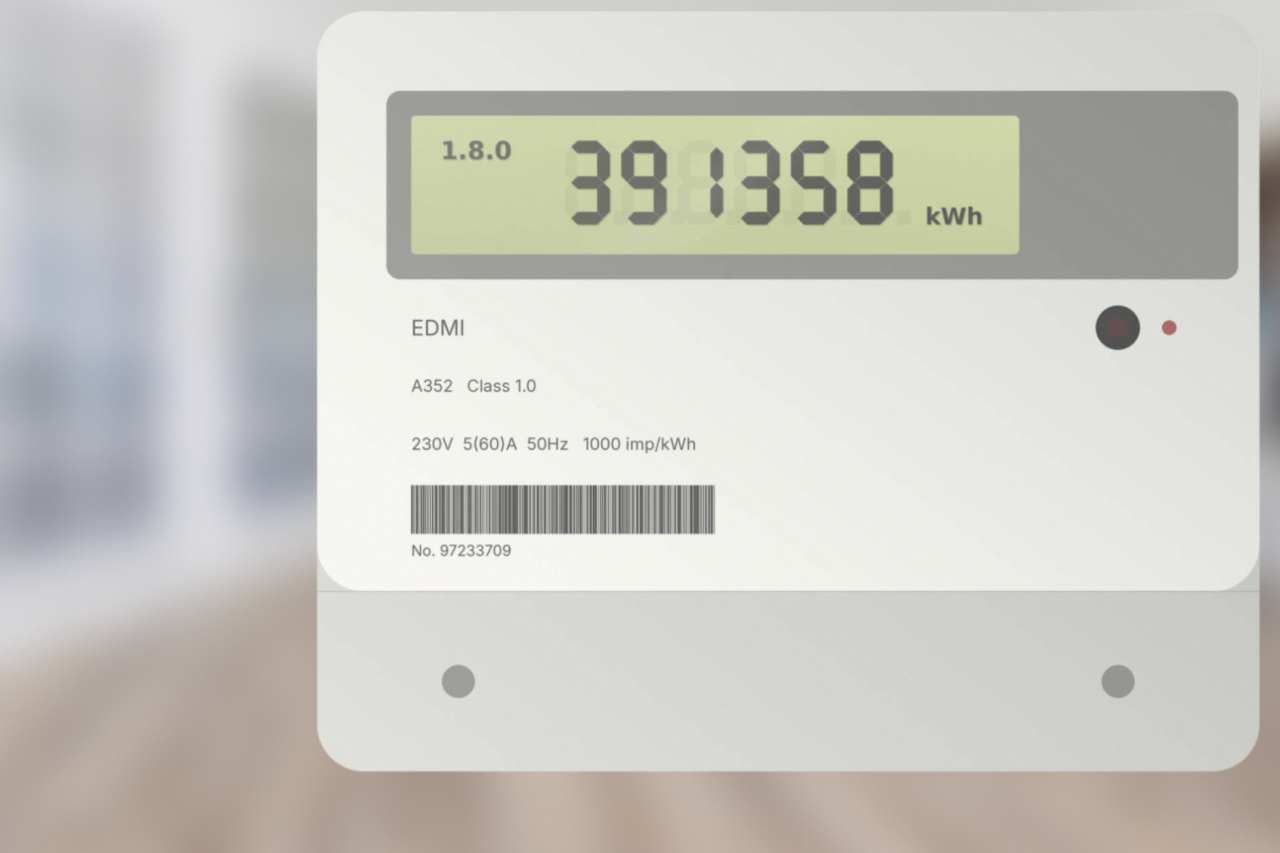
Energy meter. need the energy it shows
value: 391358 kWh
